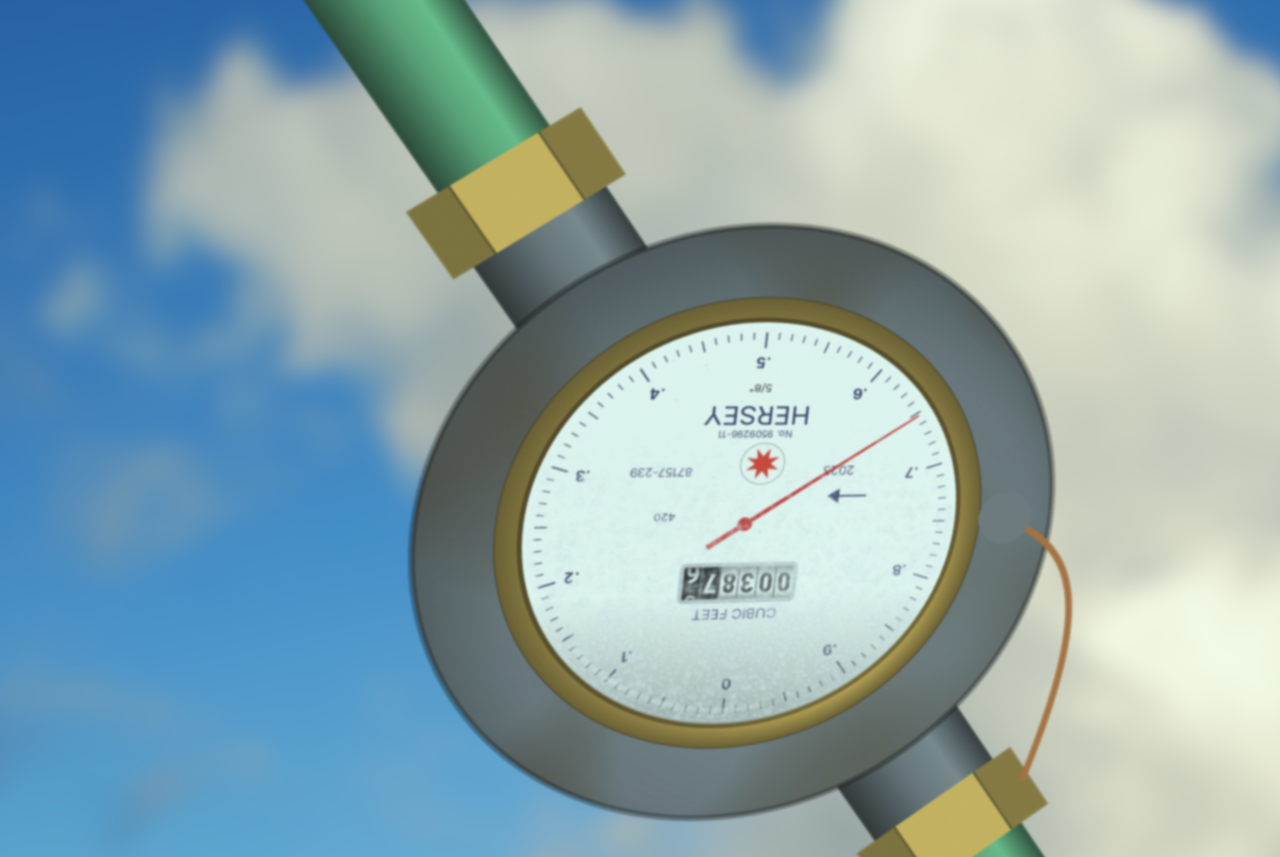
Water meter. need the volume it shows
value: 3875.65 ft³
